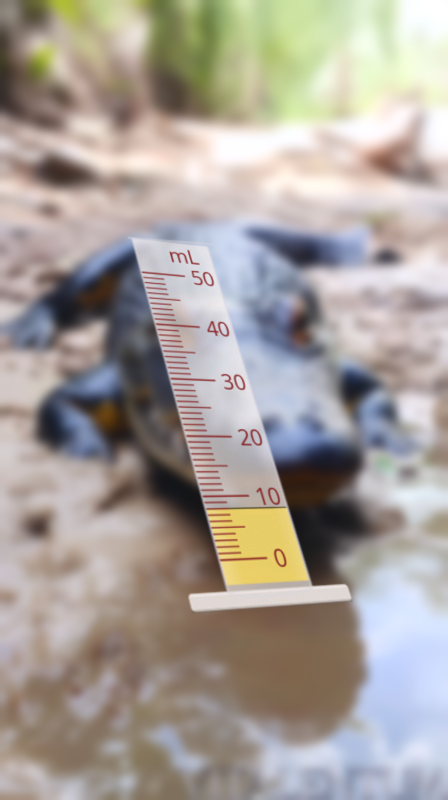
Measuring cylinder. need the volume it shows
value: 8 mL
